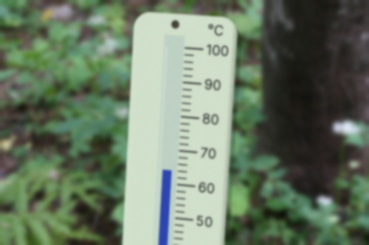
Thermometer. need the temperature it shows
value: 64 °C
